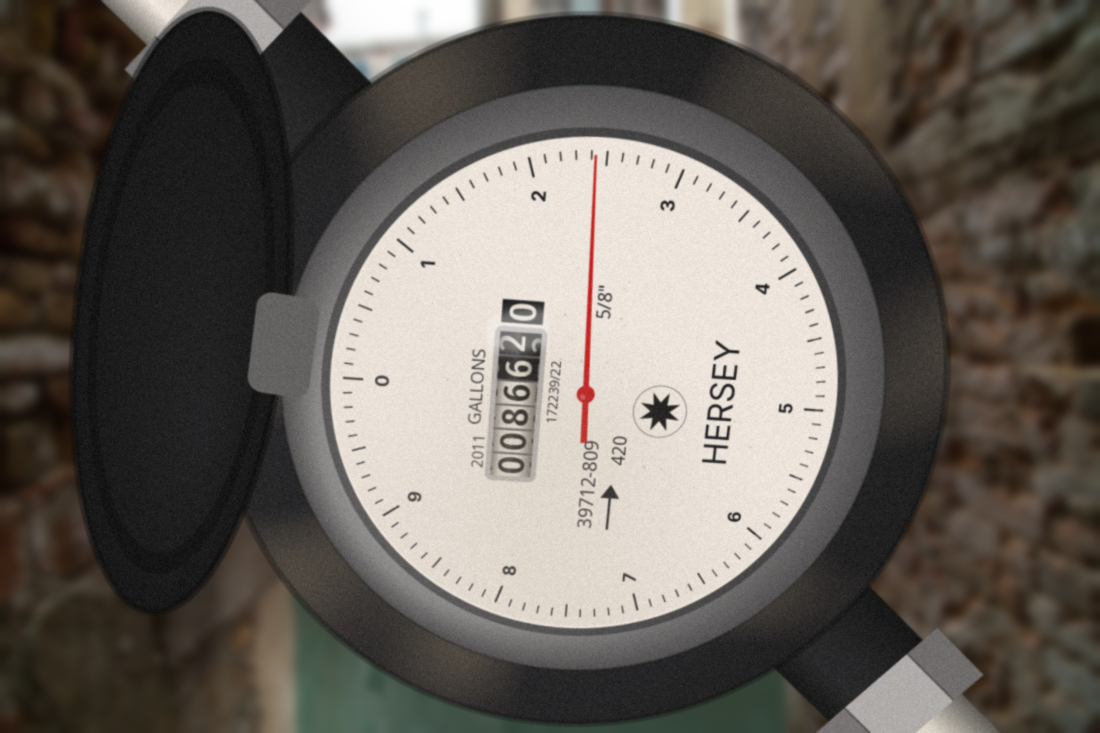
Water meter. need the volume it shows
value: 86622.4 gal
